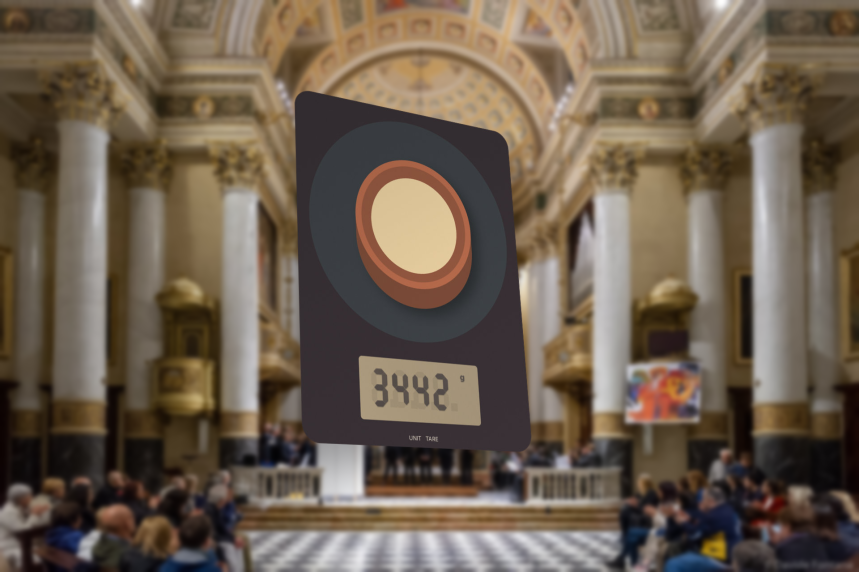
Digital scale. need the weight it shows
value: 3442 g
